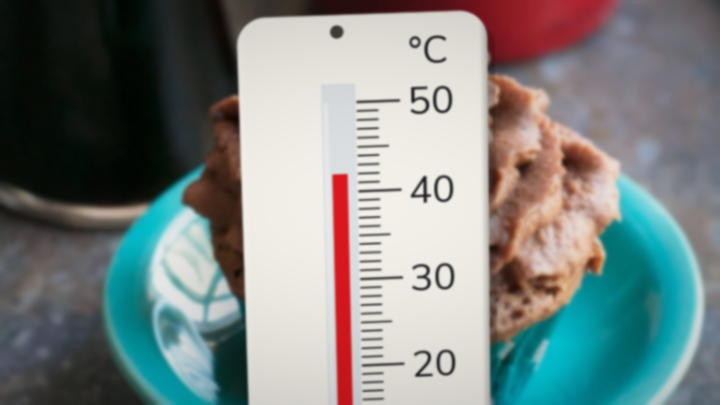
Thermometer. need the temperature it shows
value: 42 °C
